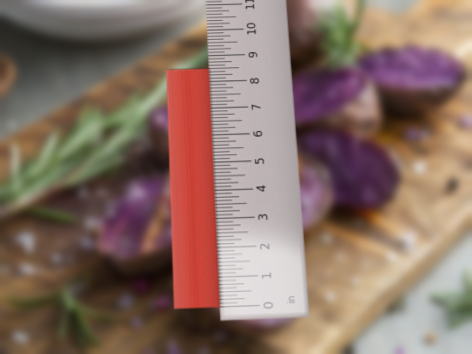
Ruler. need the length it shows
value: 8.5 in
